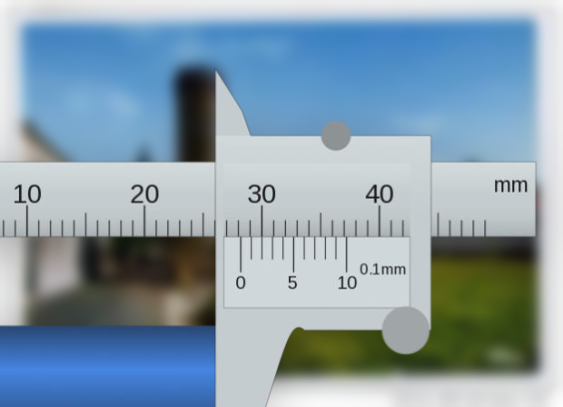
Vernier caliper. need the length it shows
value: 28.2 mm
